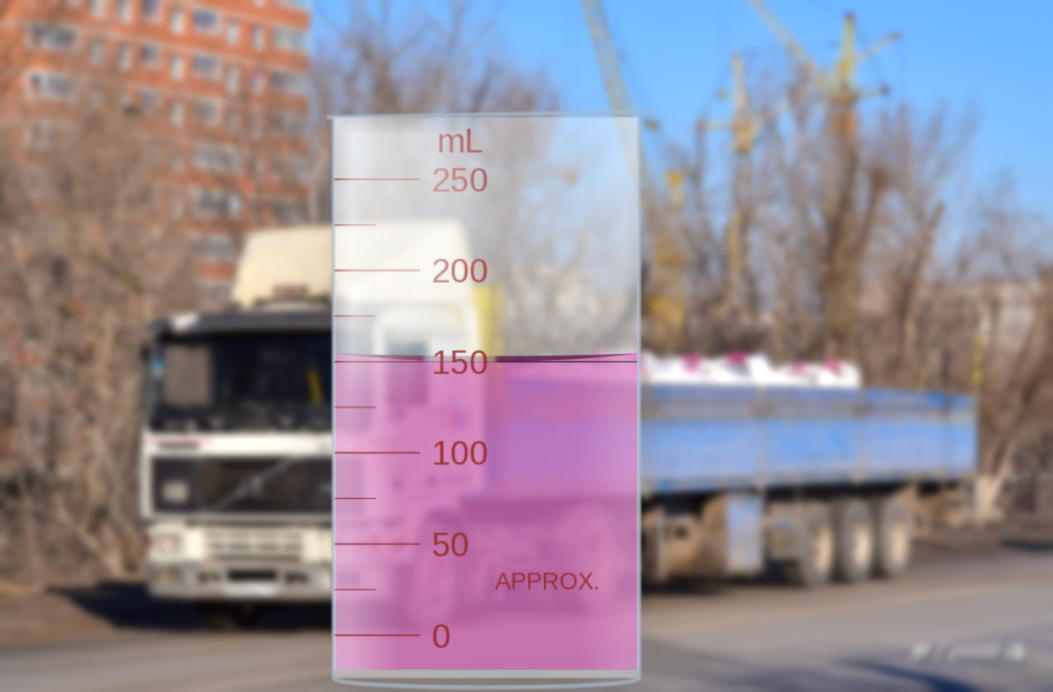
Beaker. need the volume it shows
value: 150 mL
